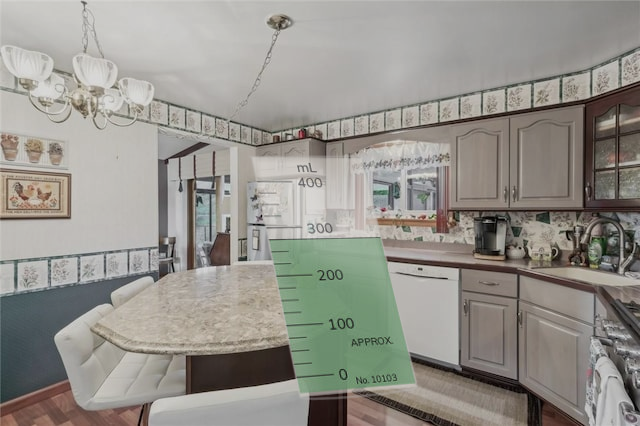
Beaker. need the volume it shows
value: 275 mL
